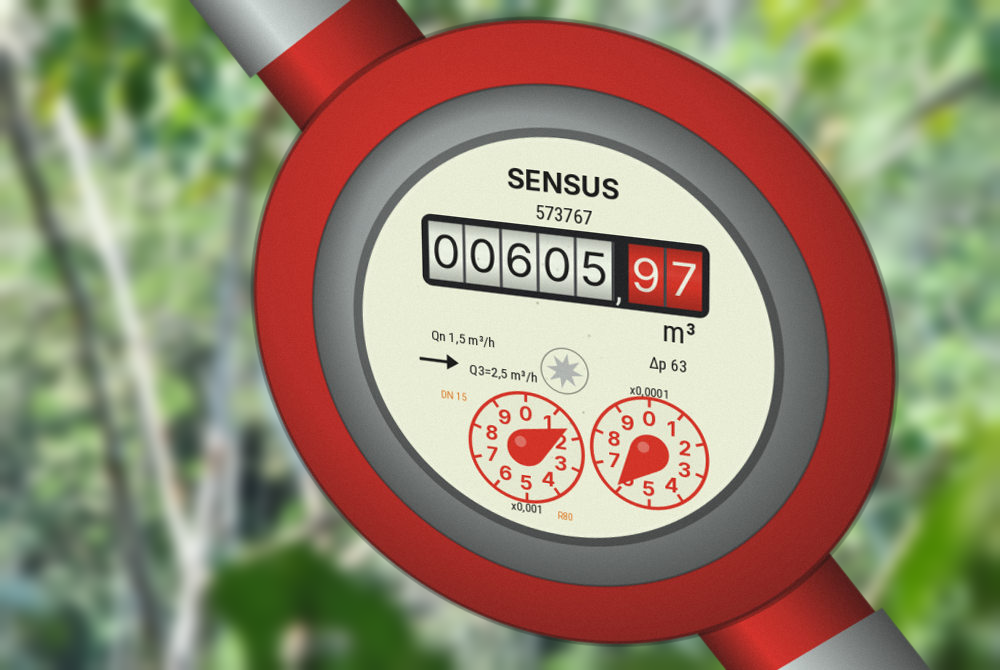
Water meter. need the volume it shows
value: 605.9716 m³
